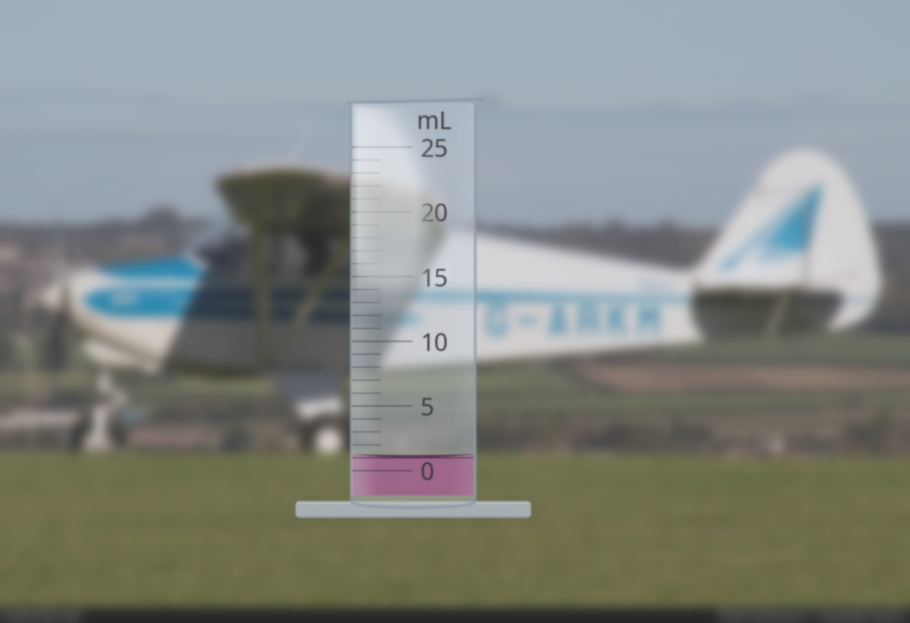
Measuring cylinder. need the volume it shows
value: 1 mL
